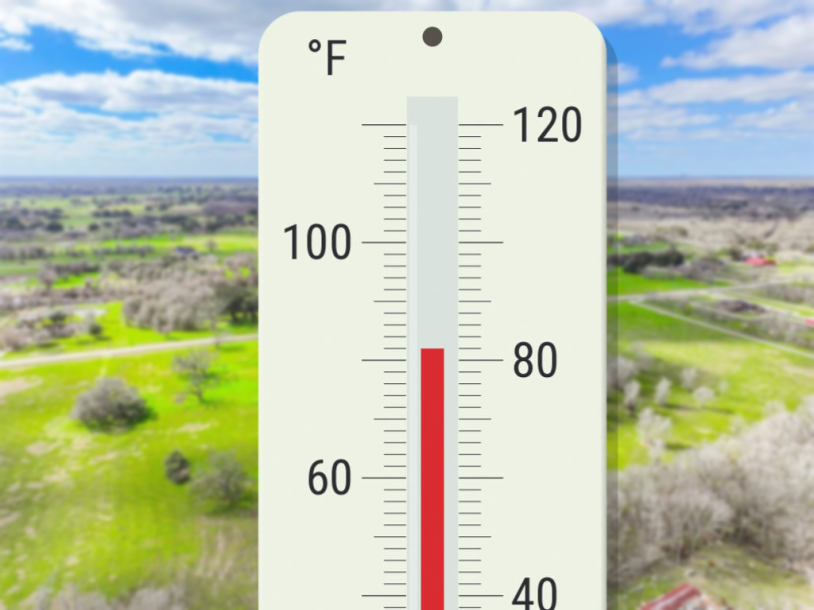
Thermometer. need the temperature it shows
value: 82 °F
